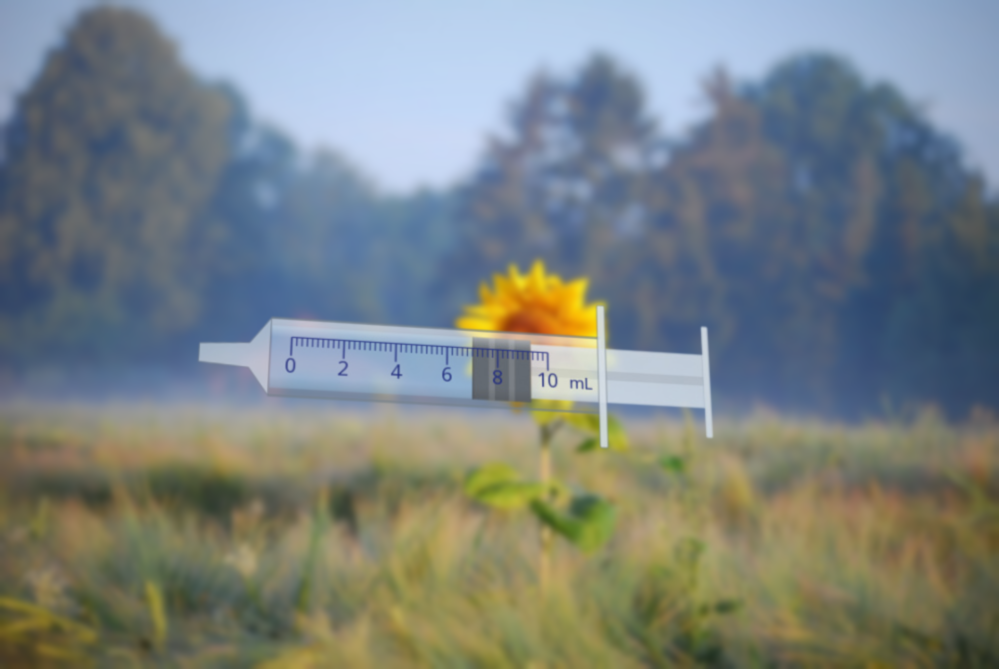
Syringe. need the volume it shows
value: 7 mL
